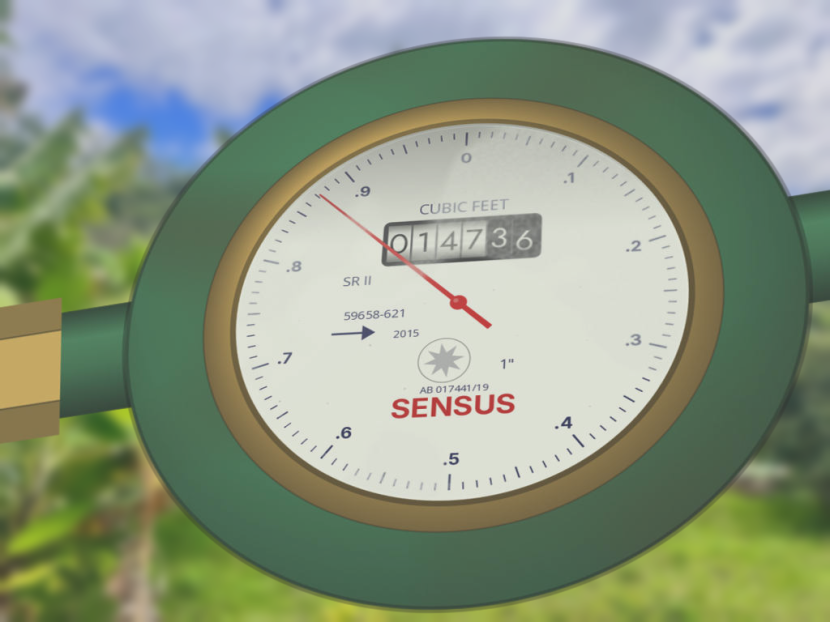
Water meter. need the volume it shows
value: 14735.87 ft³
